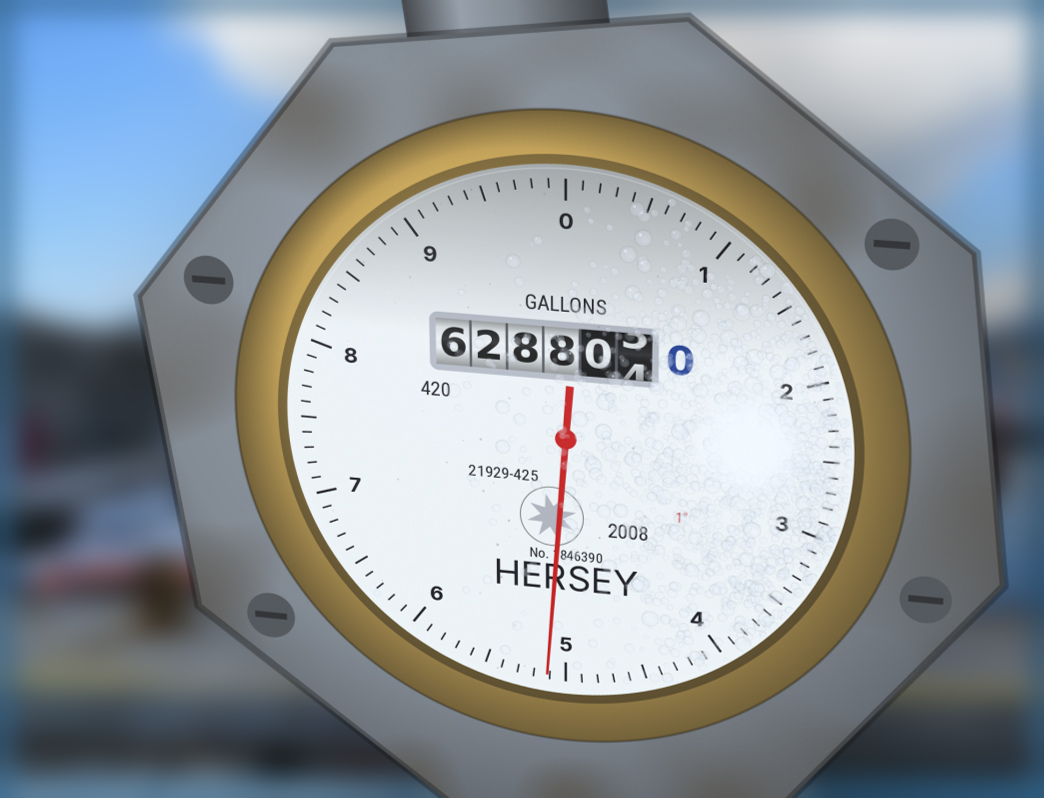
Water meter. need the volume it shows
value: 6288035.1 gal
